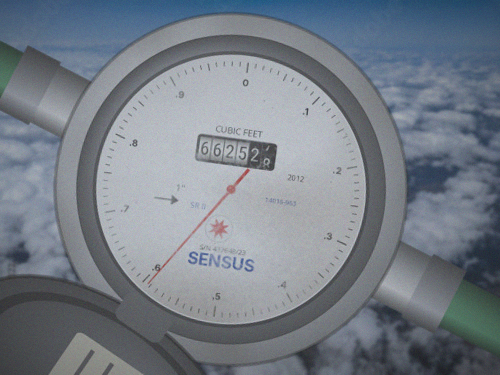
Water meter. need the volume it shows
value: 662527.59 ft³
